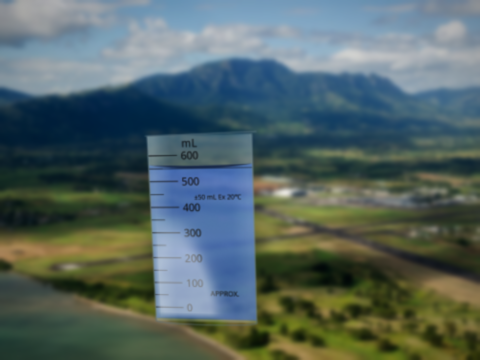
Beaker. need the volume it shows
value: 550 mL
